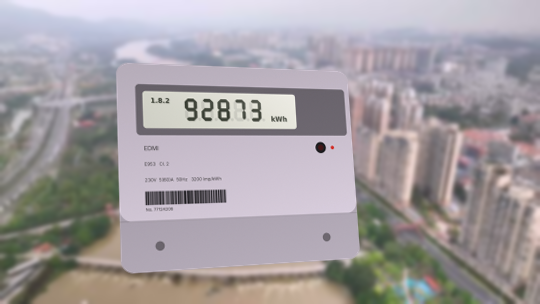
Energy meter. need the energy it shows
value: 92873 kWh
